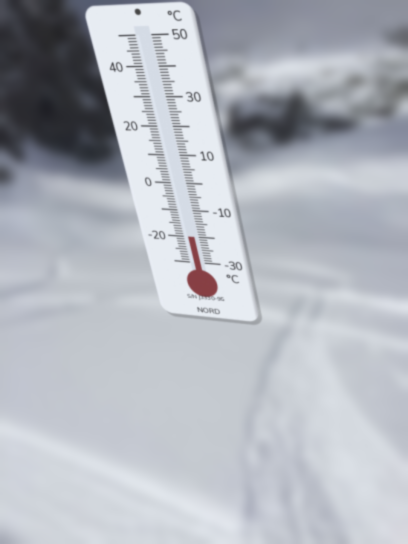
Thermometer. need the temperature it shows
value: -20 °C
